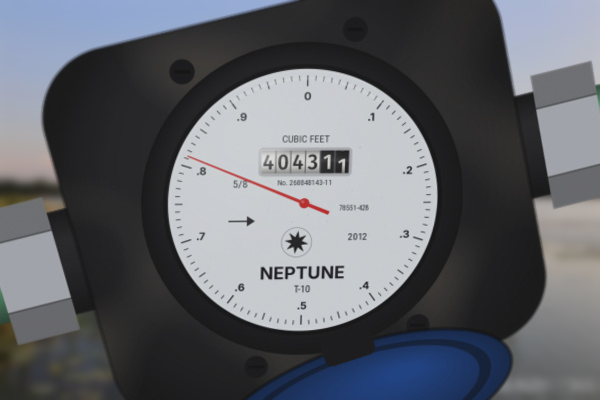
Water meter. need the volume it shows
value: 404310.81 ft³
